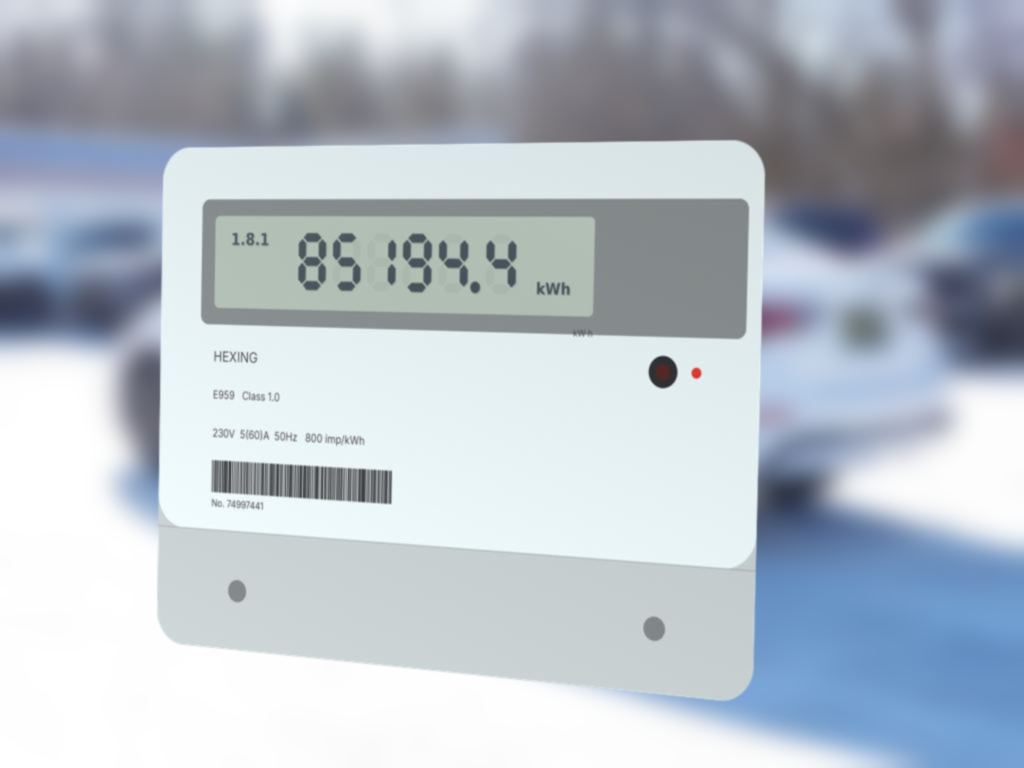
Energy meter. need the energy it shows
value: 85194.4 kWh
